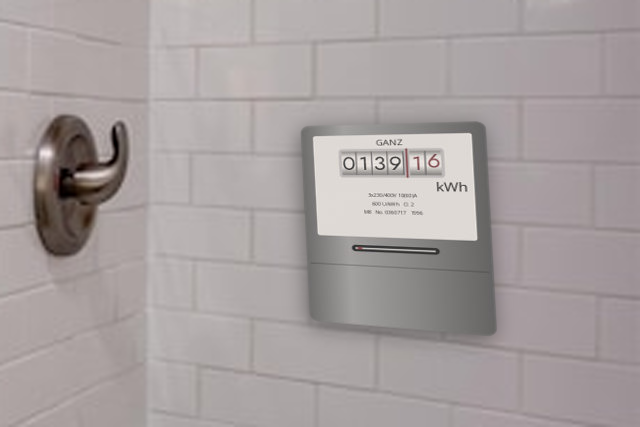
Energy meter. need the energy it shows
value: 139.16 kWh
